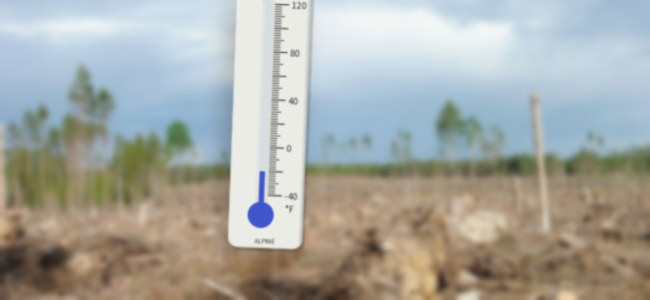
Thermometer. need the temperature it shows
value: -20 °F
